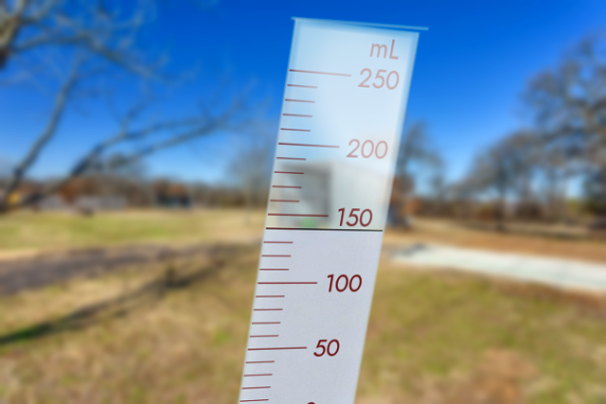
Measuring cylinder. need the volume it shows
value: 140 mL
